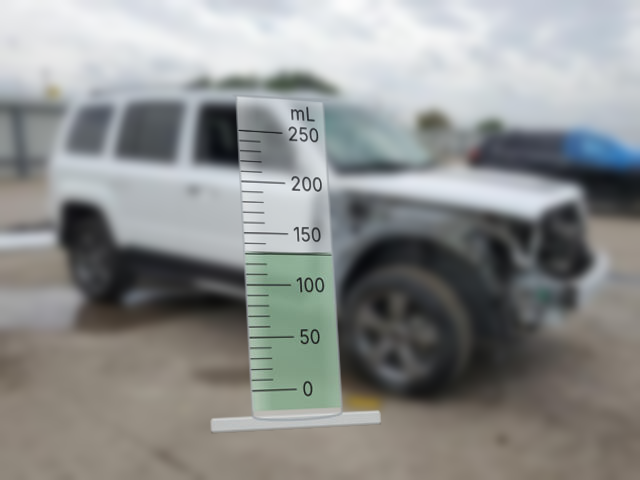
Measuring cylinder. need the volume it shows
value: 130 mL
